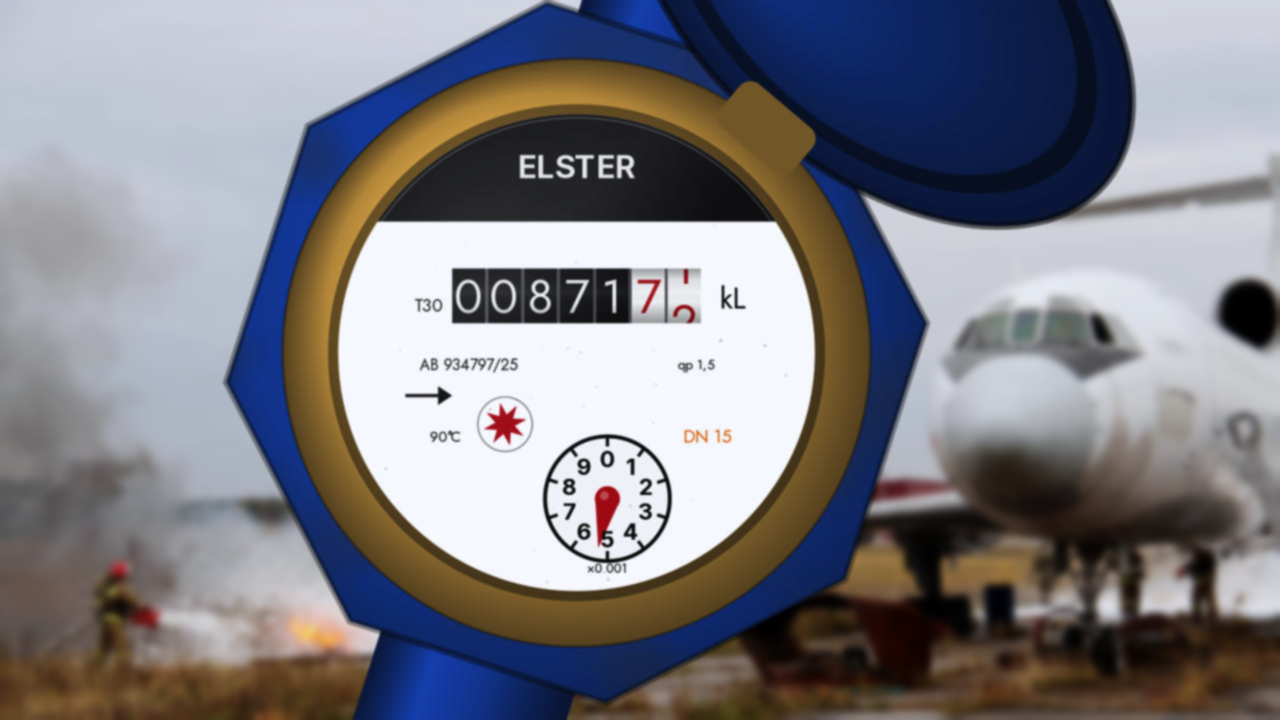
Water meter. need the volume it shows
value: 871.715 kL
